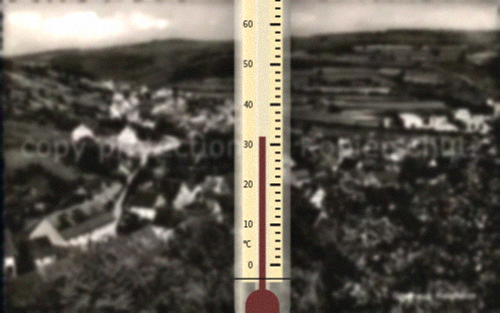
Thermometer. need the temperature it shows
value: 32 °C
